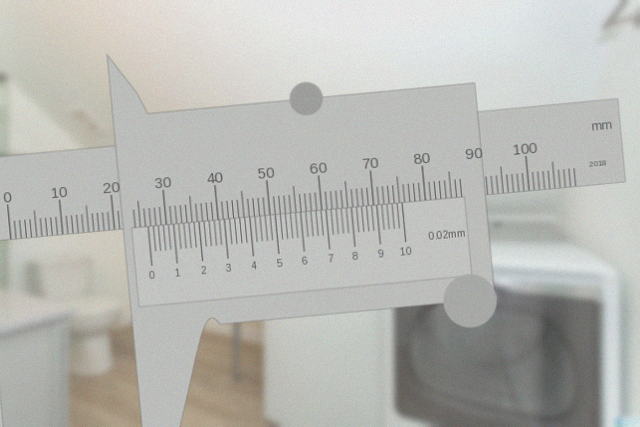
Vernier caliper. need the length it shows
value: 26.5 mm
